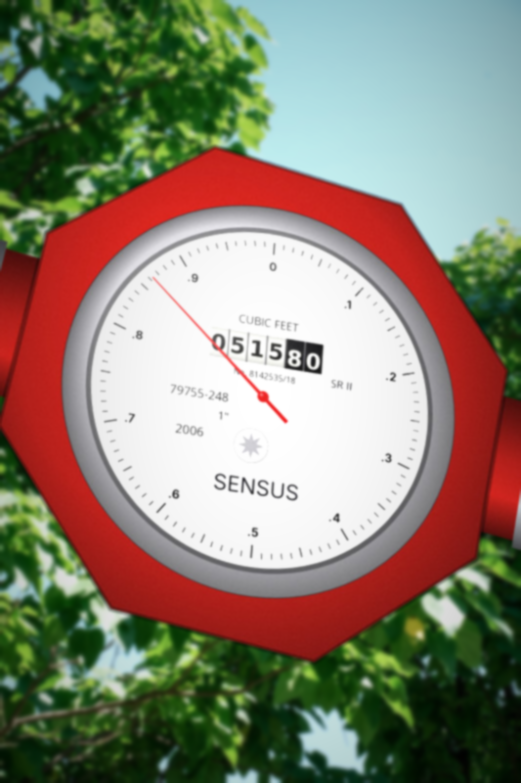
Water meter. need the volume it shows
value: 51579.86 ft³
